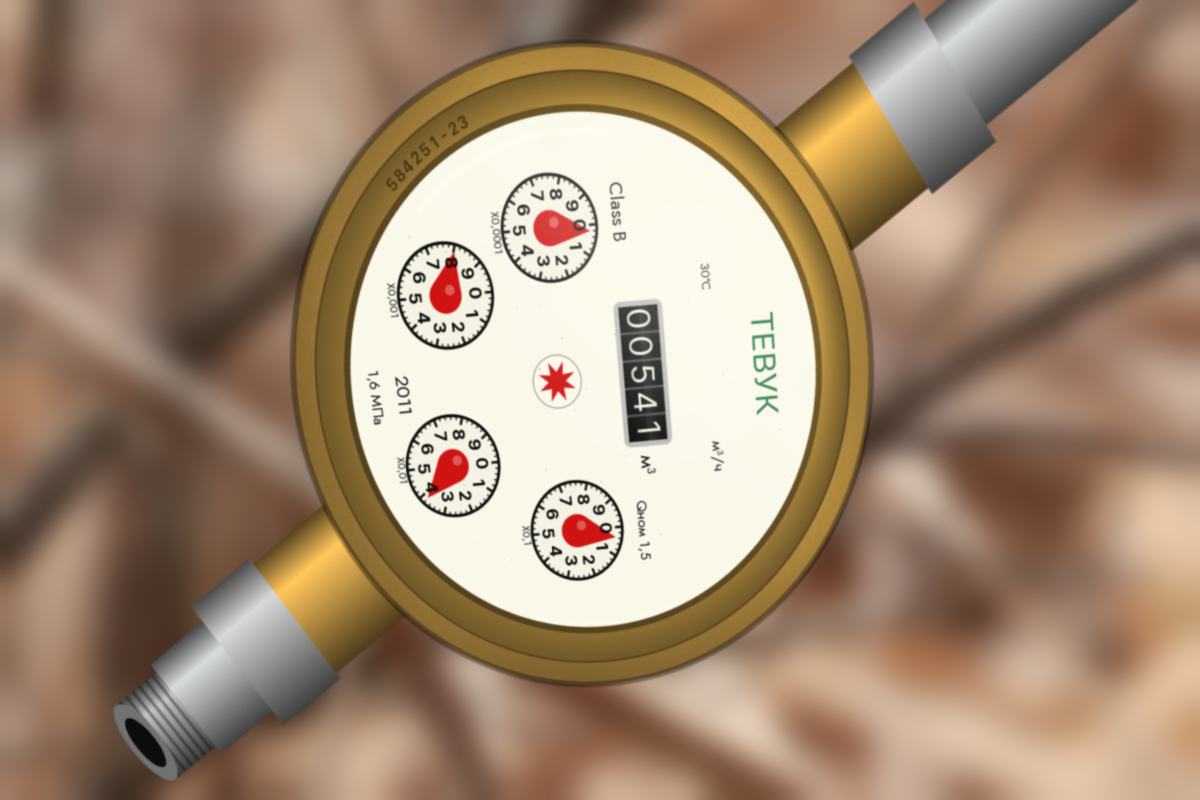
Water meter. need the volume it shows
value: 541.0380 m³
